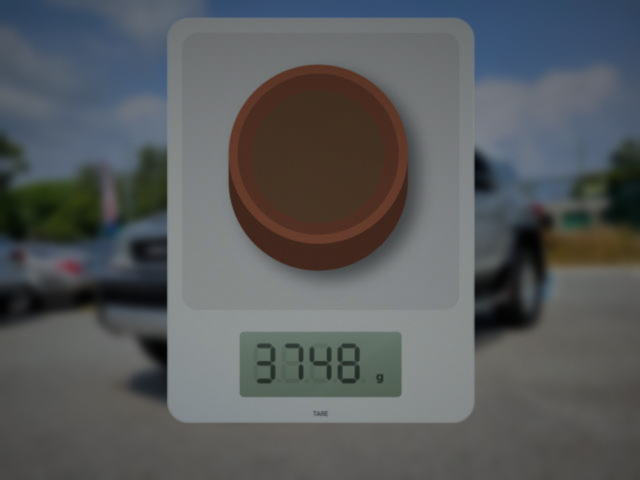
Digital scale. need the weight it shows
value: 3748 g
